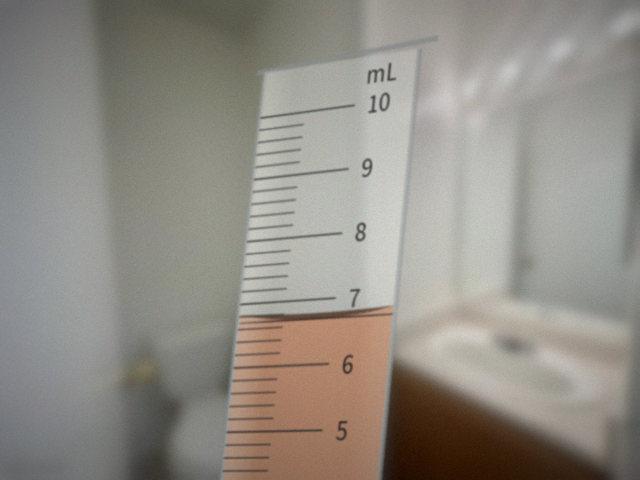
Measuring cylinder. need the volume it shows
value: 6.7 mL
